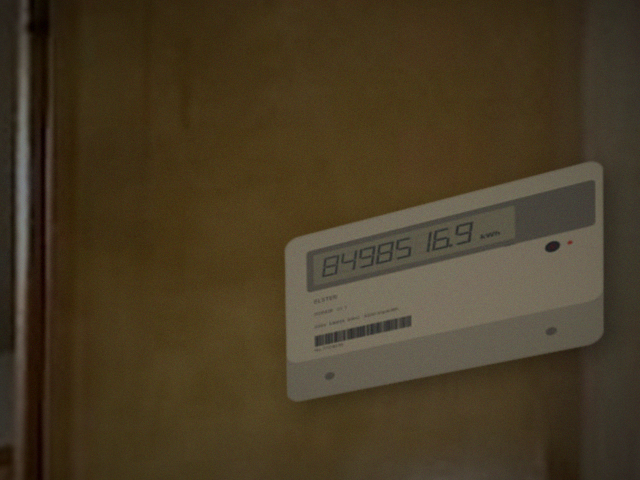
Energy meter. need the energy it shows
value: 8498516.9 kWh
